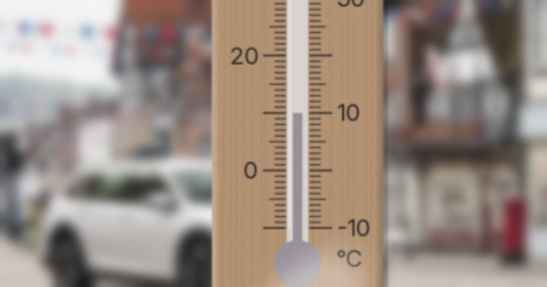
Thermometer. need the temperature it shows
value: 10 °C
